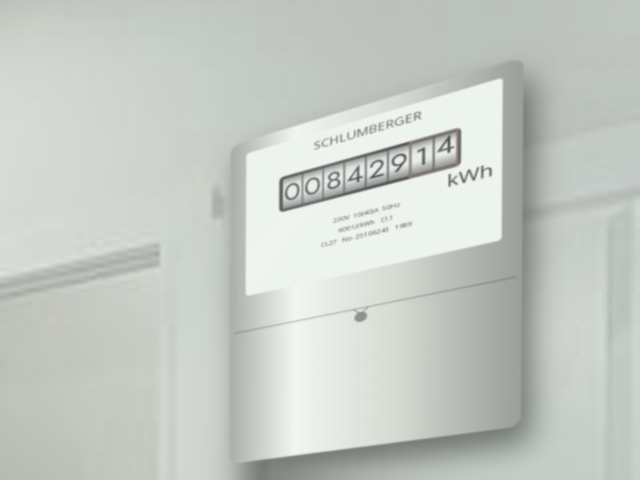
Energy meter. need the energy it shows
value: 8429.14 kWh
